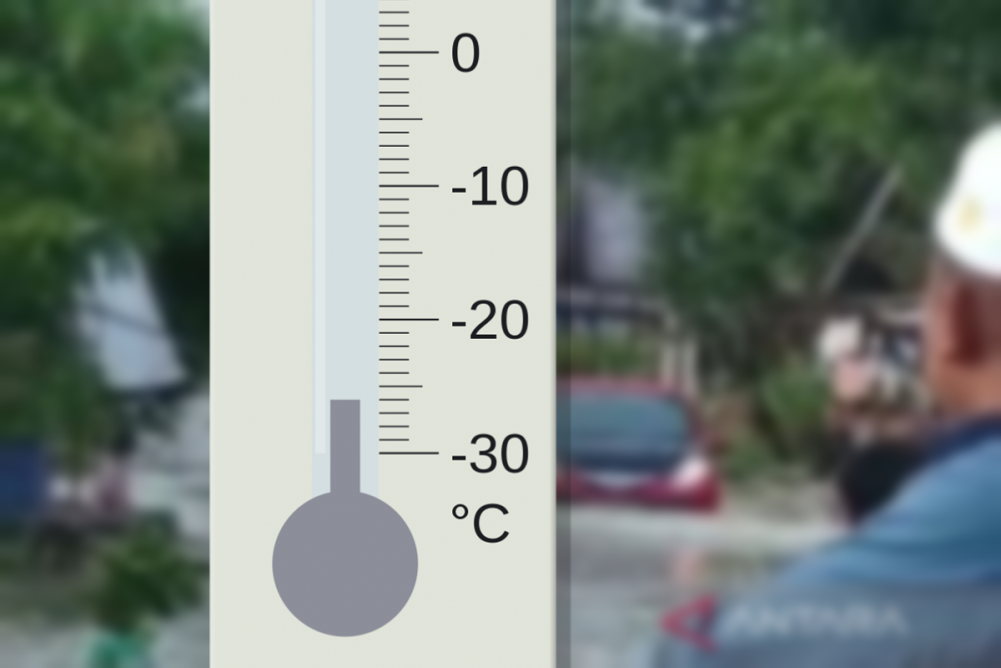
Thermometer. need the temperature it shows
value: -26 °C
